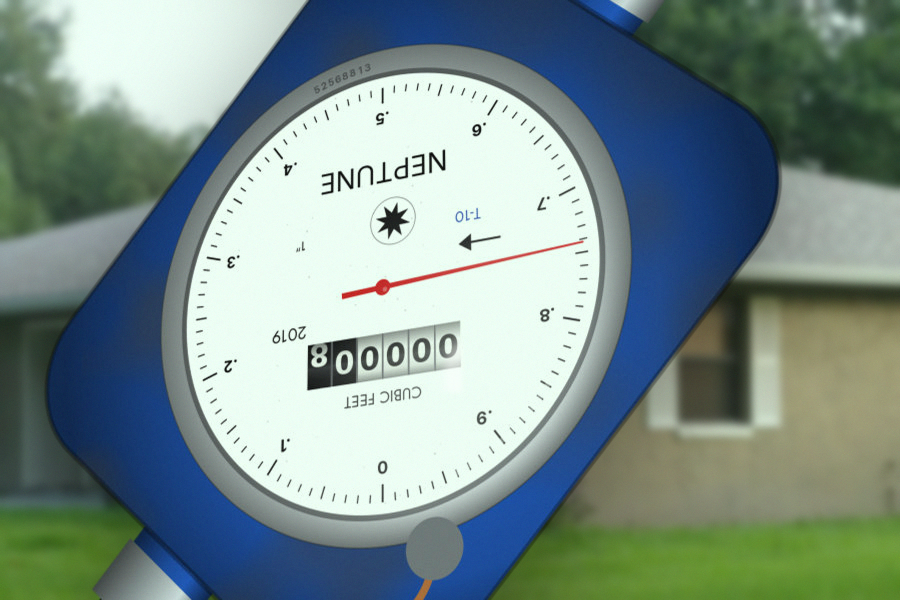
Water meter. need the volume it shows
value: 7.74 ft³
